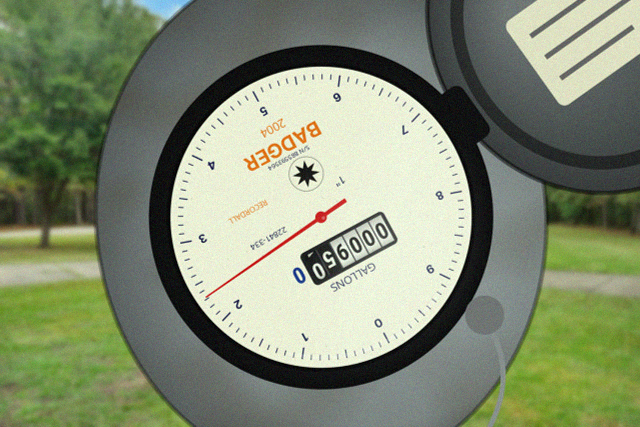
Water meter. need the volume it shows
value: 9502.3 gal
